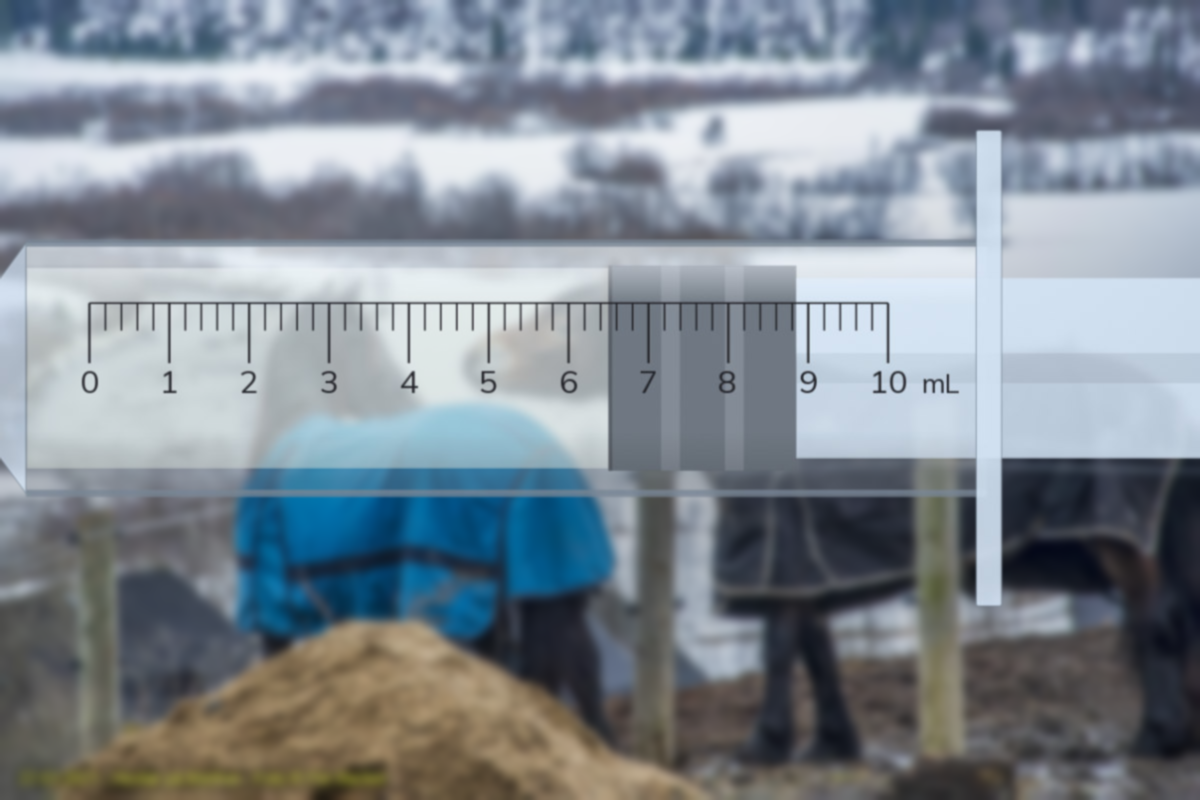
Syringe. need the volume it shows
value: 6.5 mL
